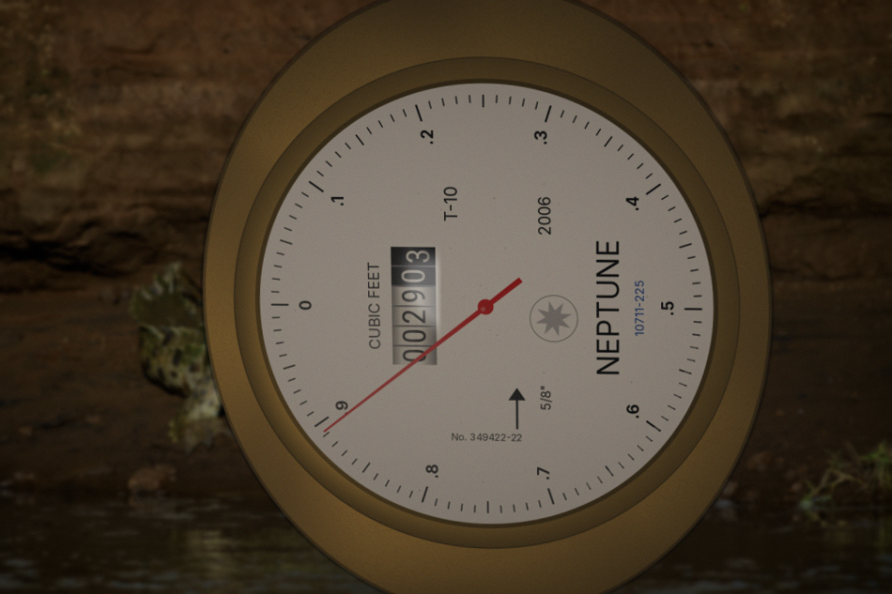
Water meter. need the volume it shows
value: 2902.89 ft³
